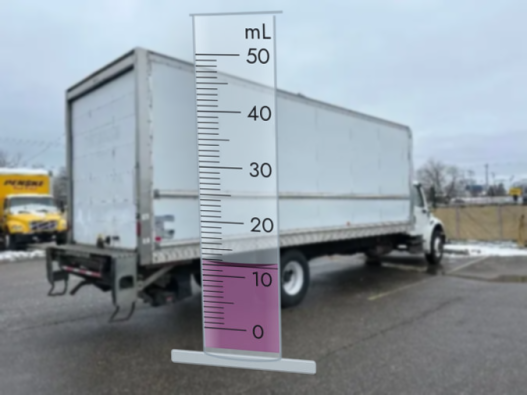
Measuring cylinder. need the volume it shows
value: 12 mL
